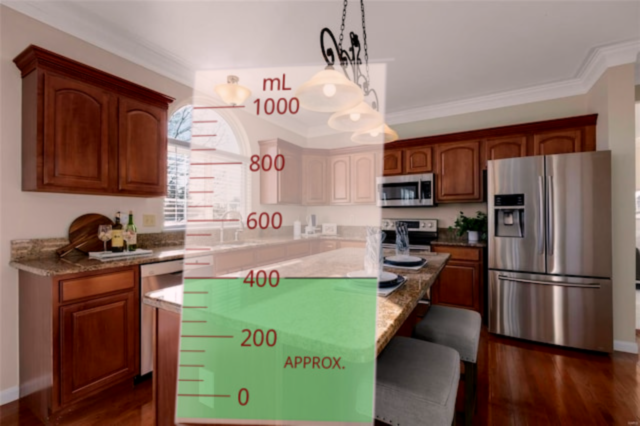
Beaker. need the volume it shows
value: 400 mL
